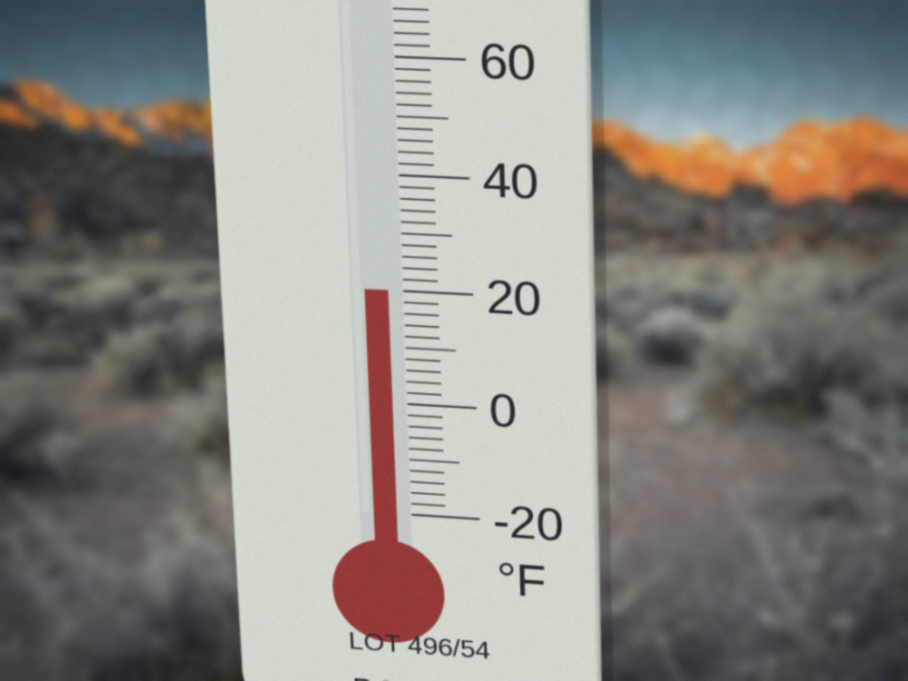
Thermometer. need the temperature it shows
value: 20 °F
